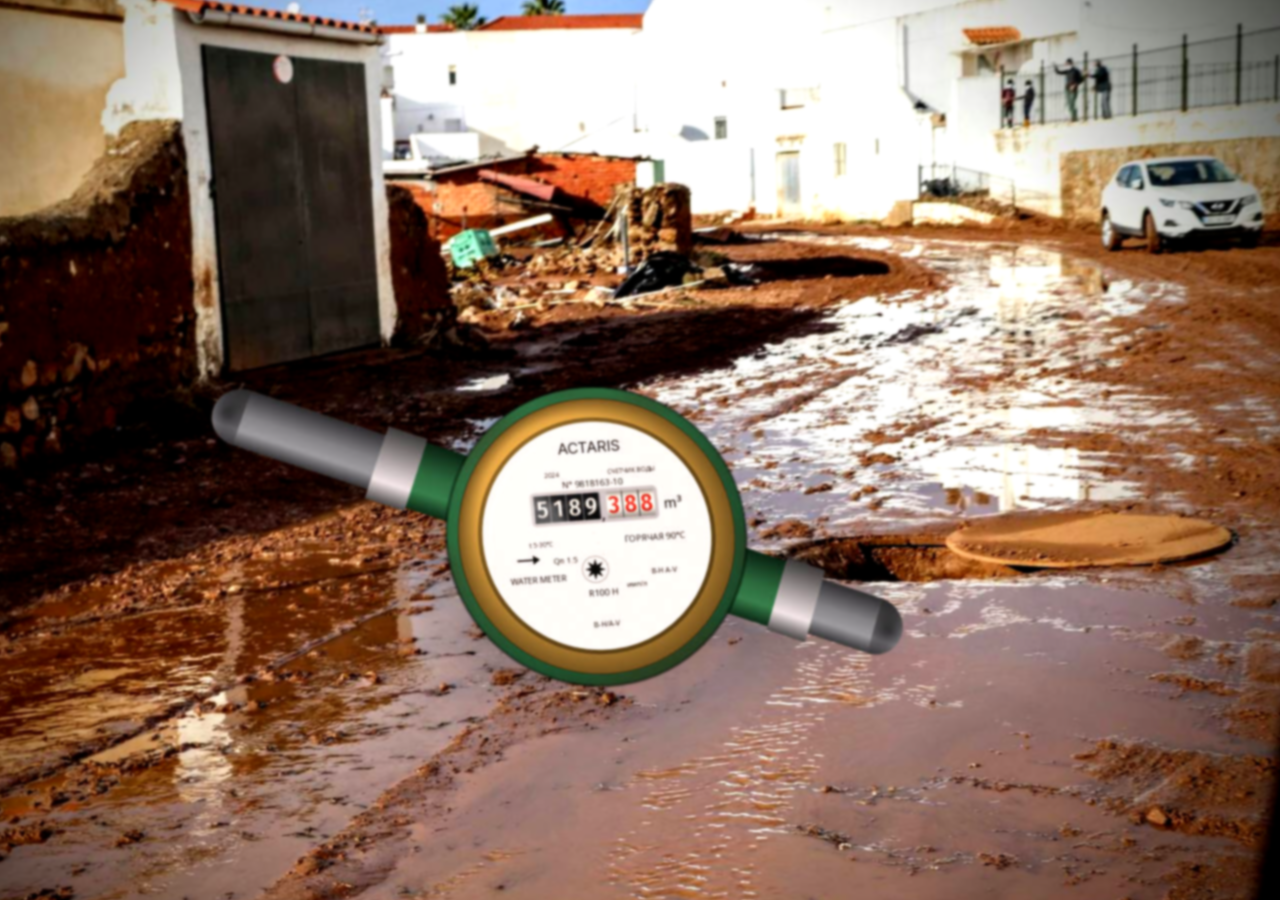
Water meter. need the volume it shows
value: 5189.388 m³
